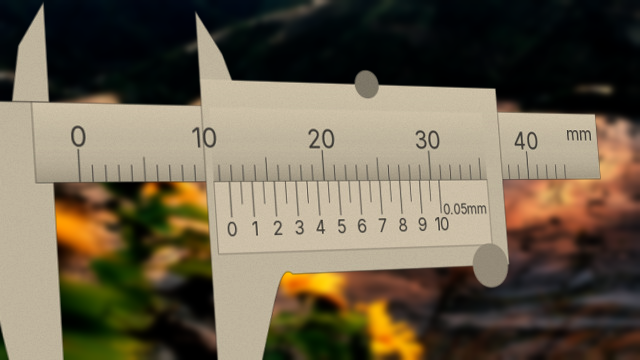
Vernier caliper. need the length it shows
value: 11.8 mm
